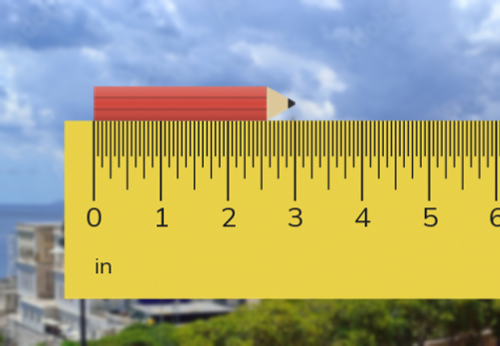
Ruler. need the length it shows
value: 3 in
